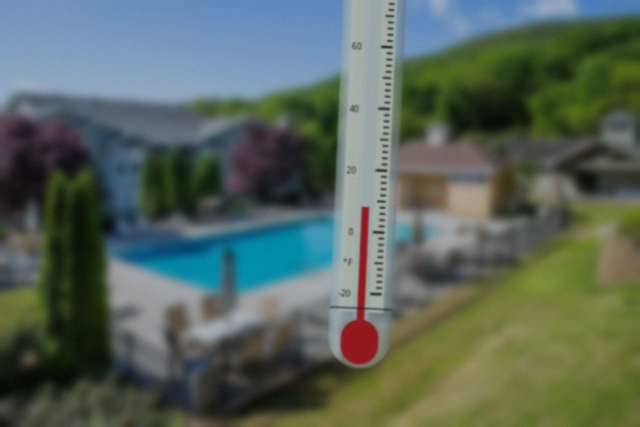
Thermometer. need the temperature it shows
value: 8 °F
